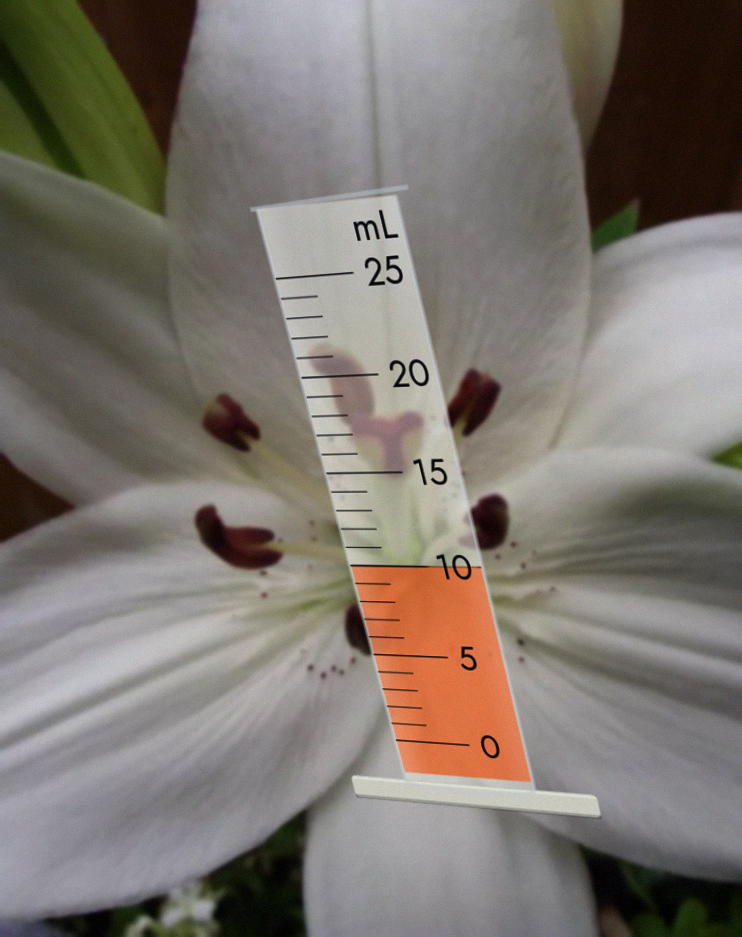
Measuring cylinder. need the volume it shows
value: 10 mL
